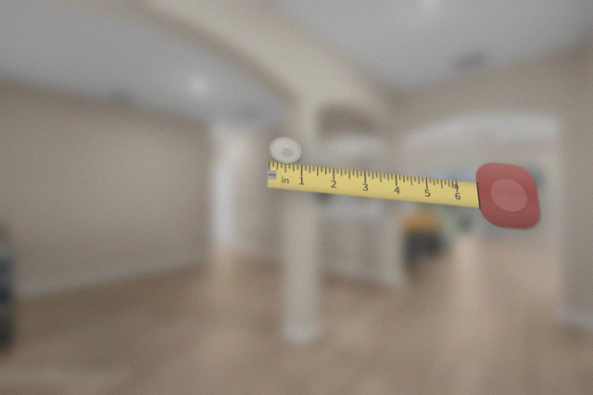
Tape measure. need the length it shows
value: 1 in
